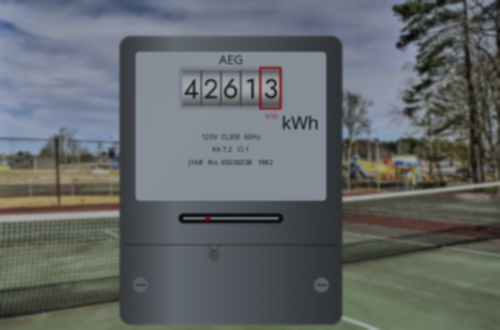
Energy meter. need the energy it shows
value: 4261.3 kWh
